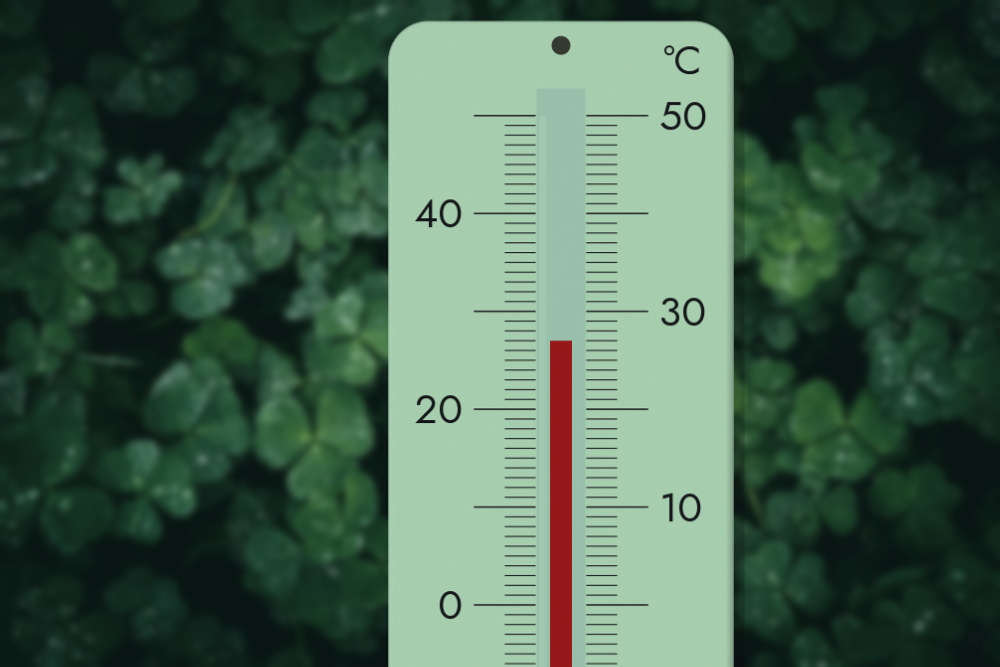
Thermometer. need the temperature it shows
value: 27 °C
